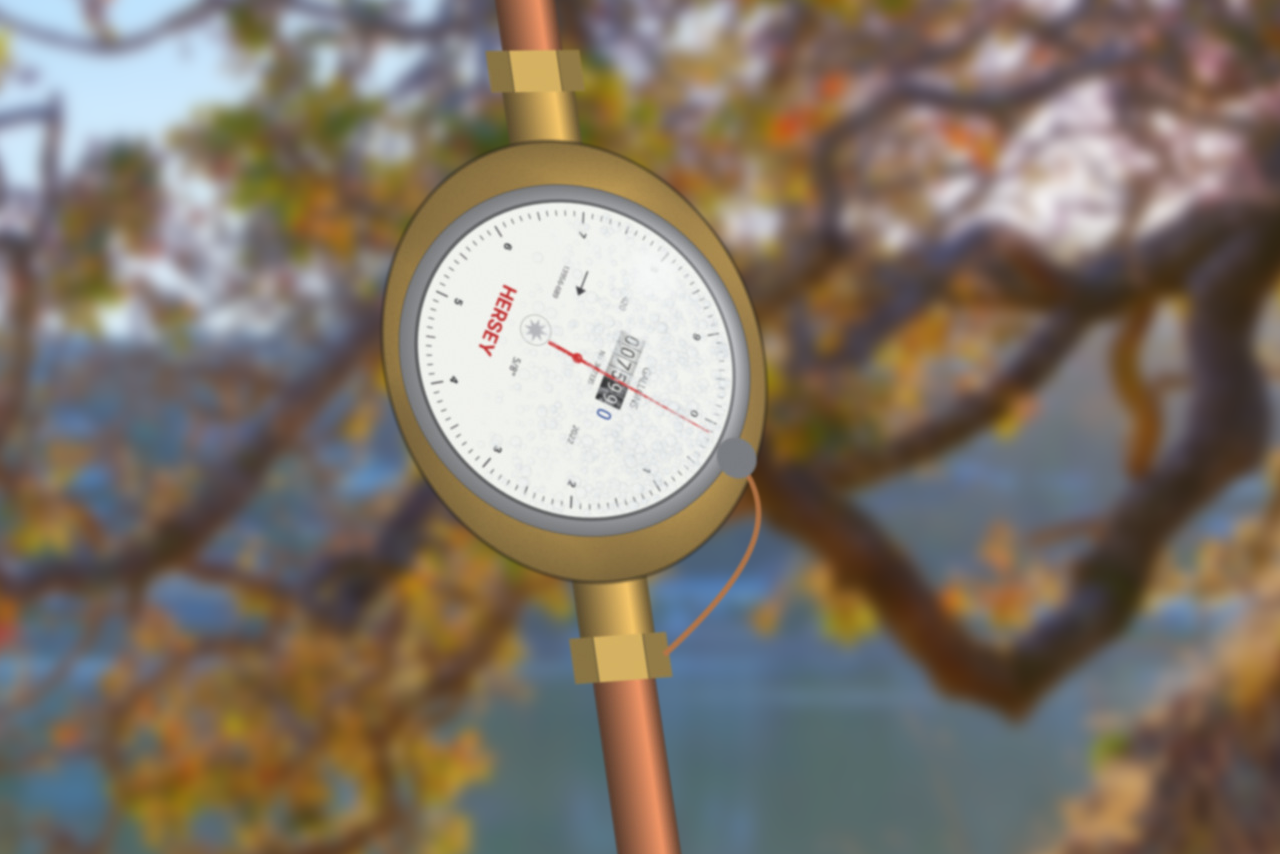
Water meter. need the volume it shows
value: 75990.1 gal
